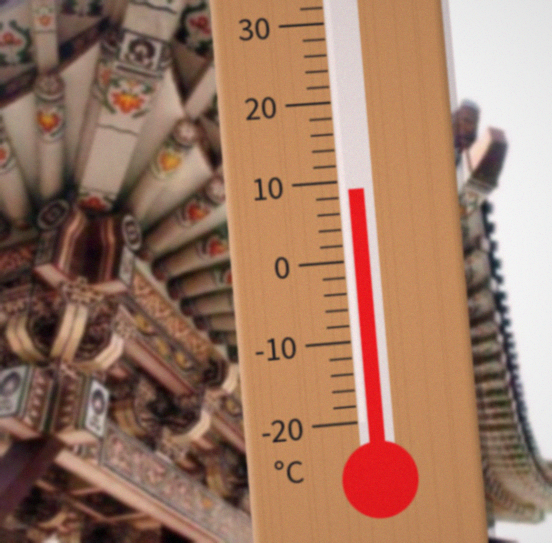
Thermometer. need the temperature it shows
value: 9 °C
